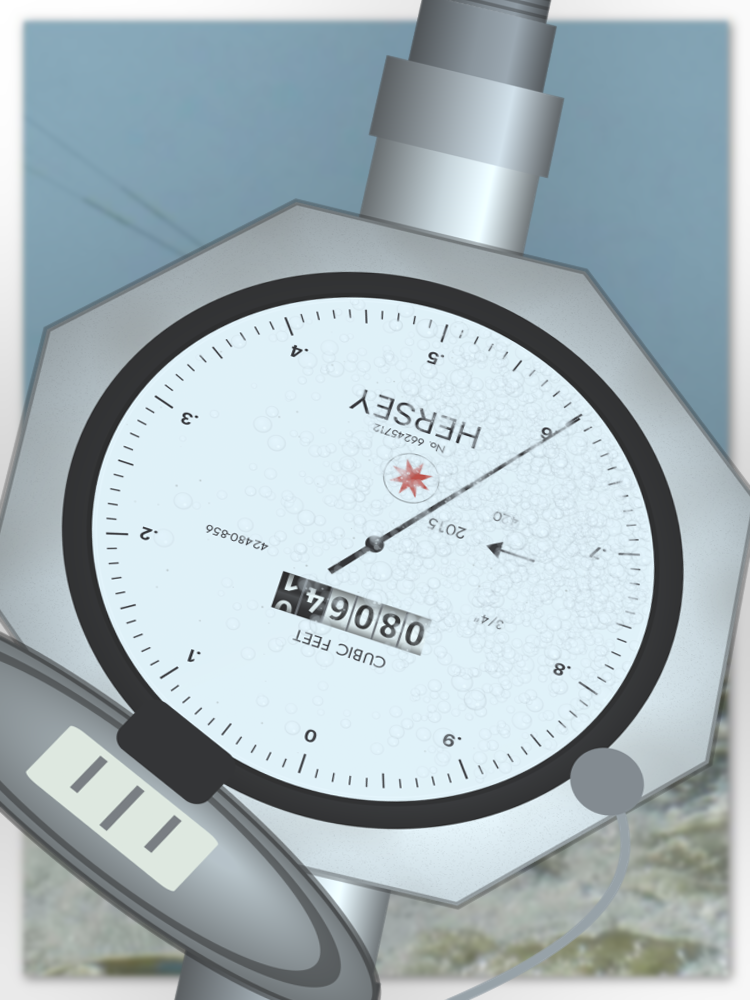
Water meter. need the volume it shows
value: 80640.60 ft³
